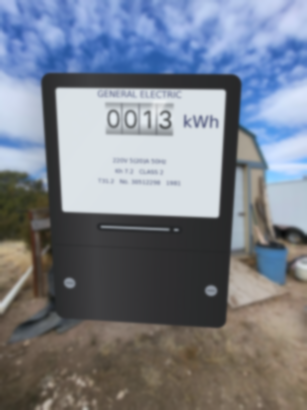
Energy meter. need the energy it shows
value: 13 kWh
